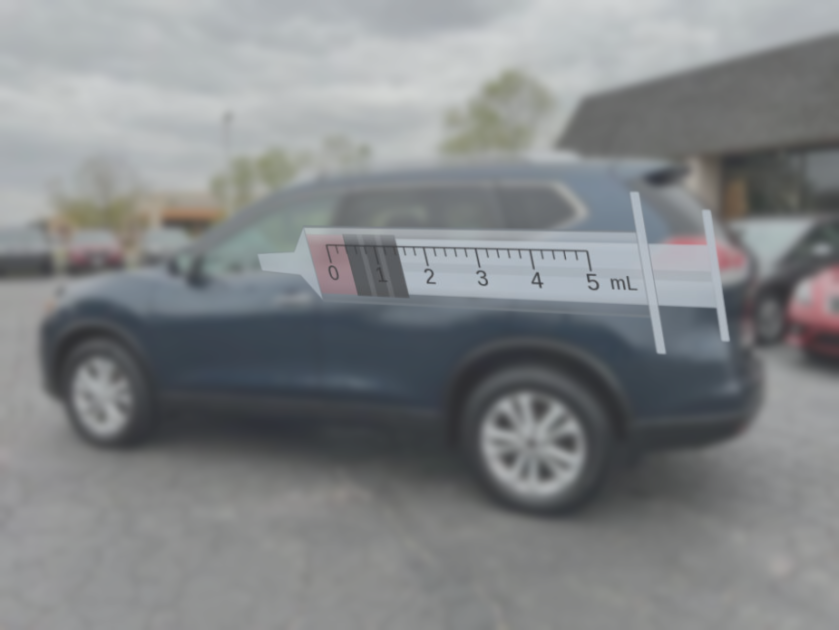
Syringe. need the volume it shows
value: 0.4 mL
